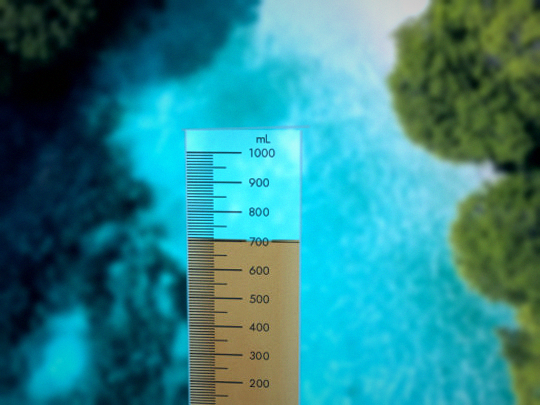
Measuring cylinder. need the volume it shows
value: 700 mL
